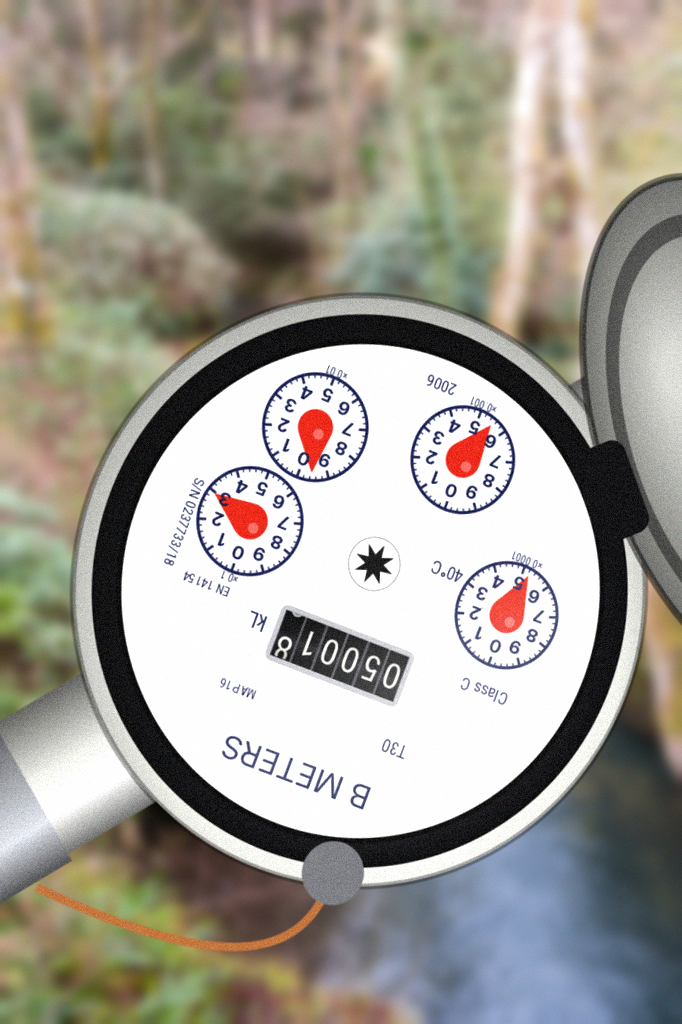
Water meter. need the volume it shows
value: 50018.2955 kL
